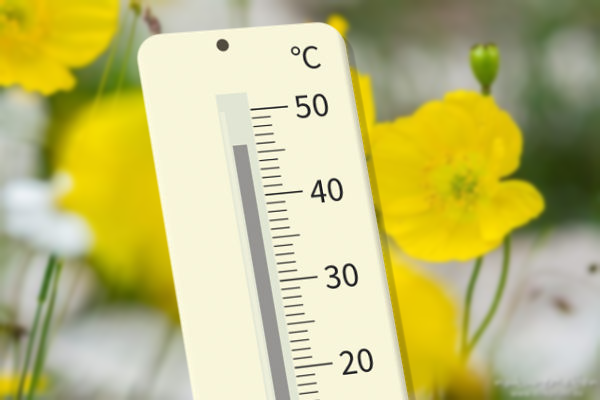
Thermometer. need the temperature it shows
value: 46 °C
